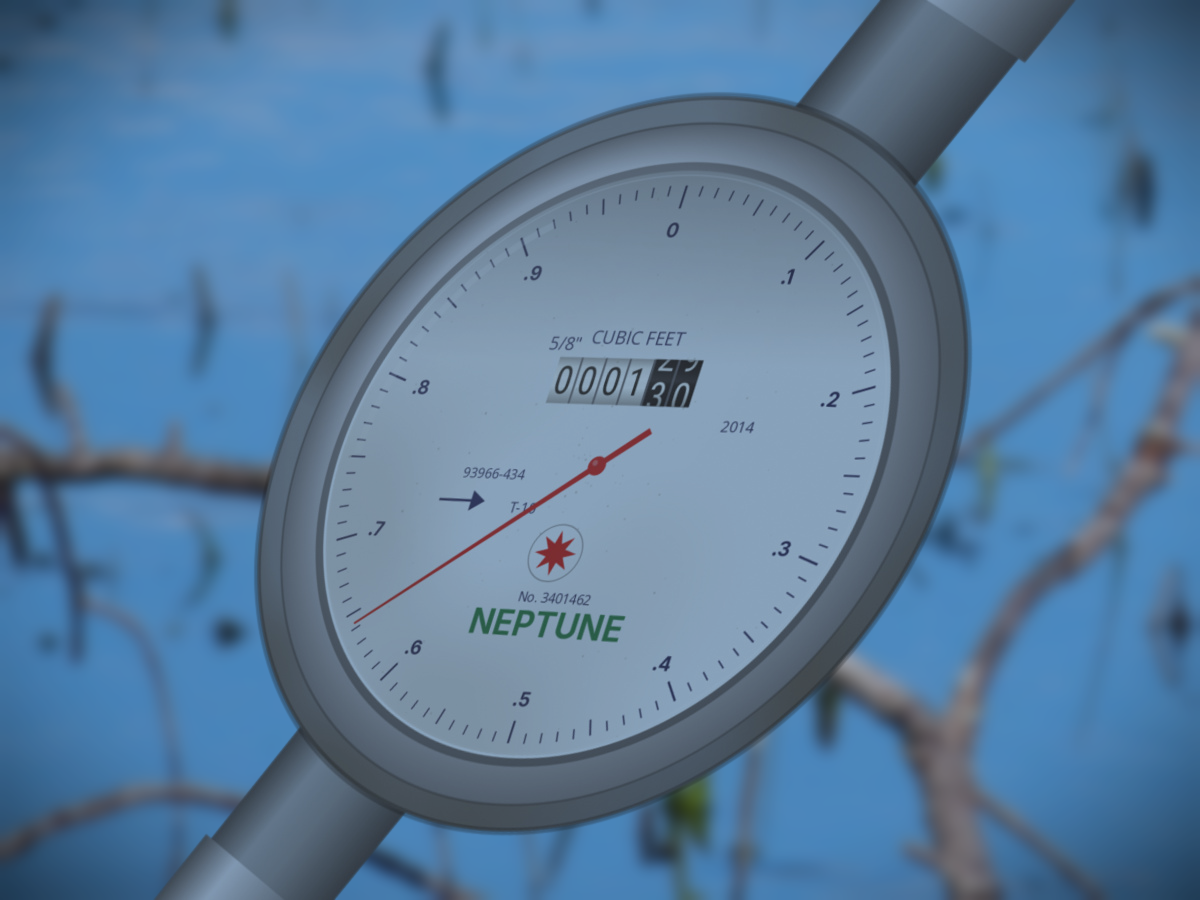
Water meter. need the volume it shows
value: 129.64 ft³
